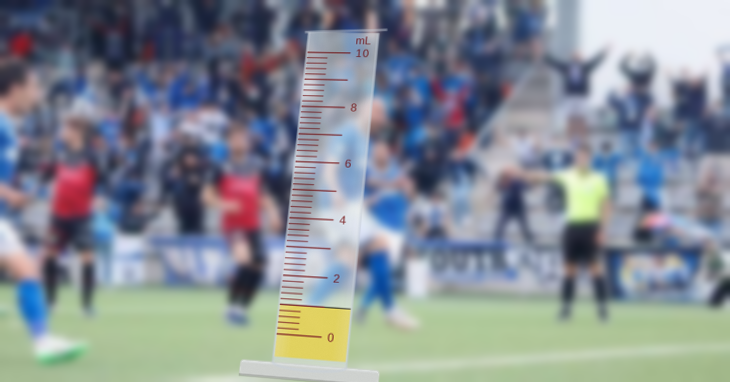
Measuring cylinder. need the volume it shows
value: 1 mL
